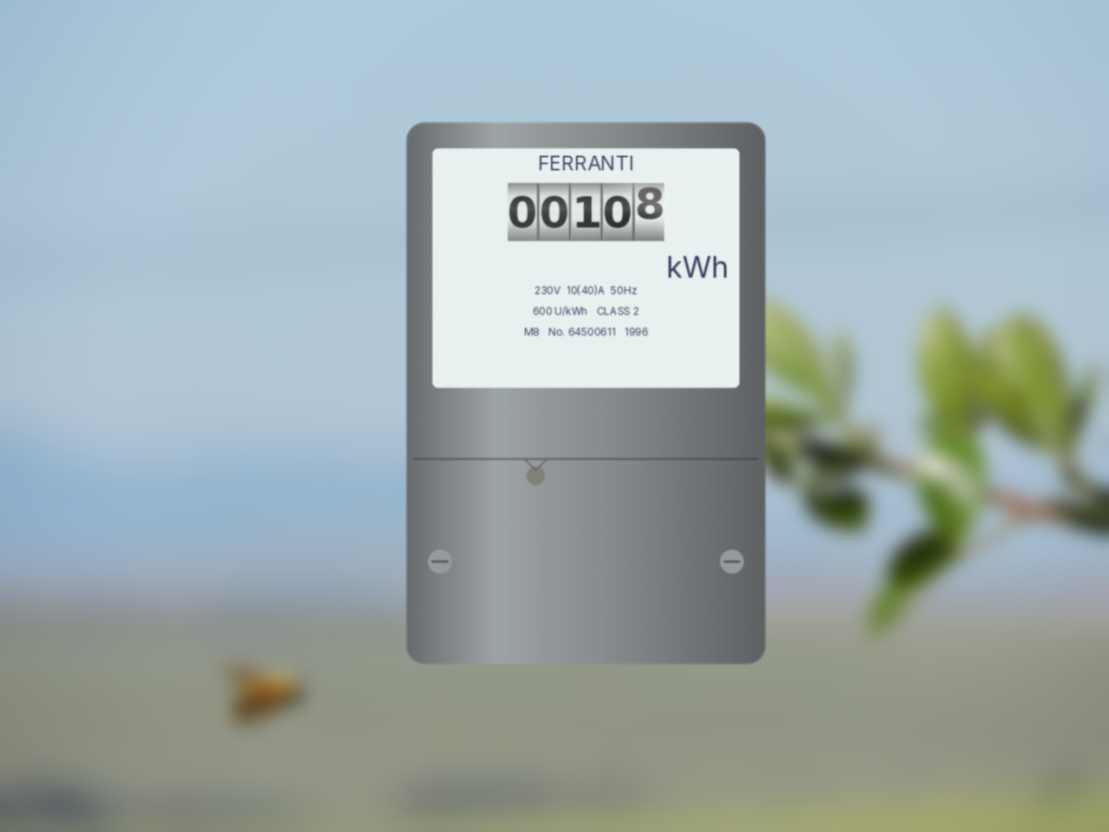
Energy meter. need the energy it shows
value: 108 kWh
